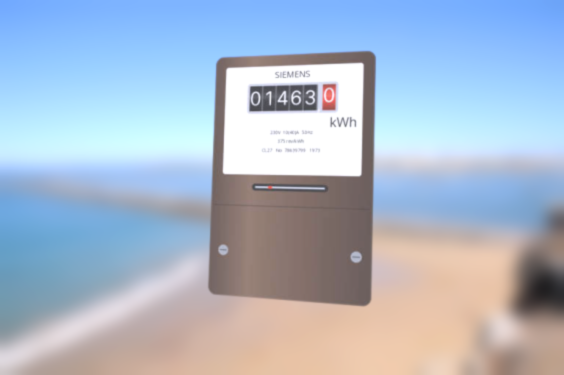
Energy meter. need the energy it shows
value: 1463.0 kWh
